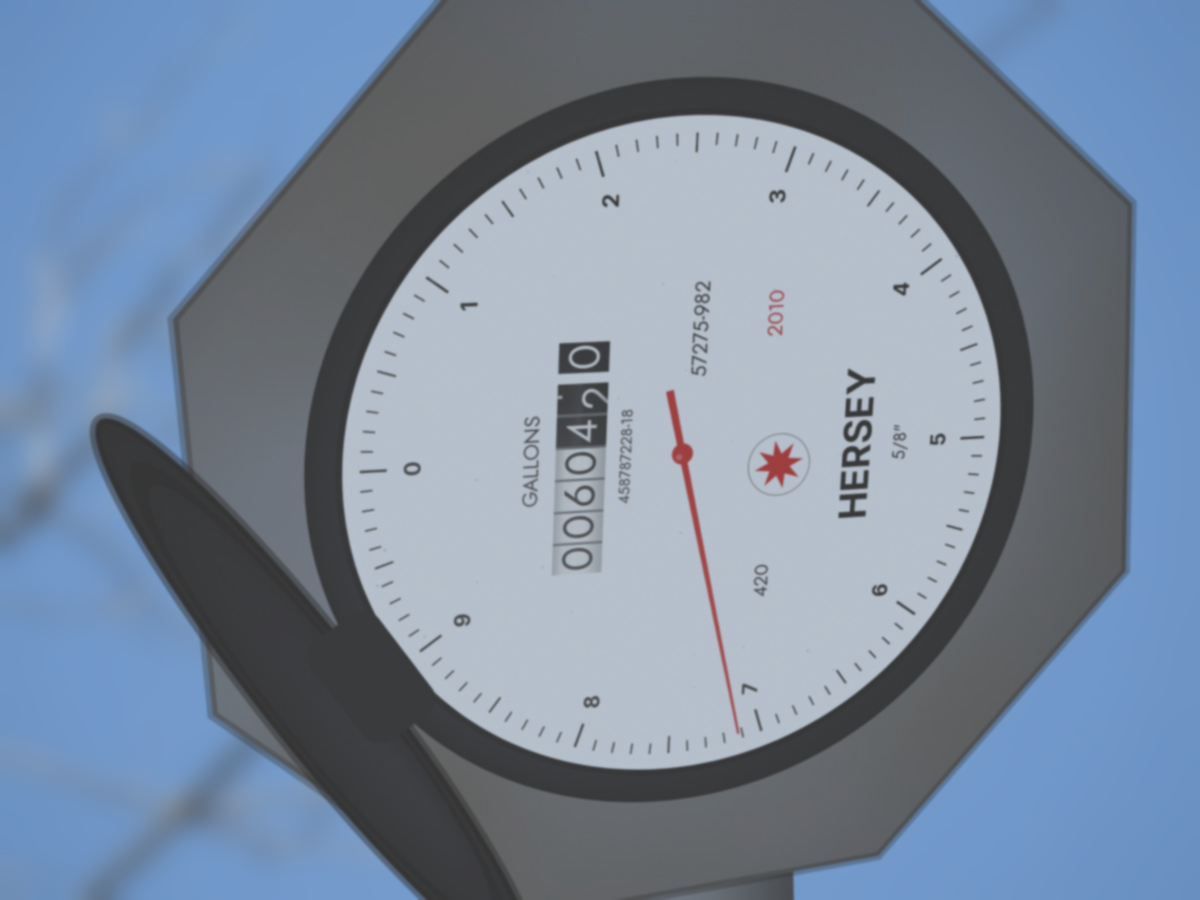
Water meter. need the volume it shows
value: 60417.1 gal
